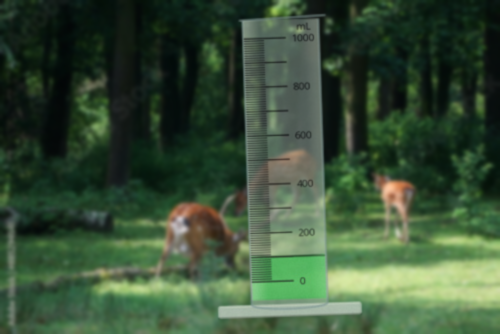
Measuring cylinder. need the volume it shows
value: 100 mL
